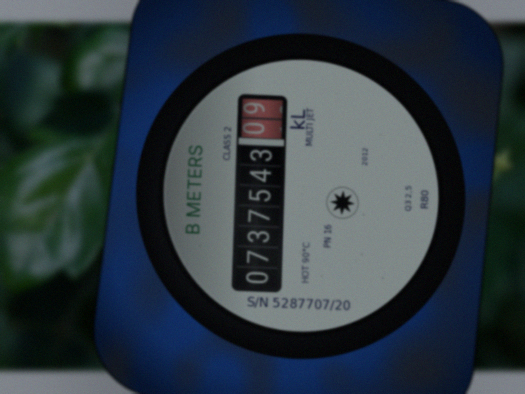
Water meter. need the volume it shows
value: 737543.09 kL
